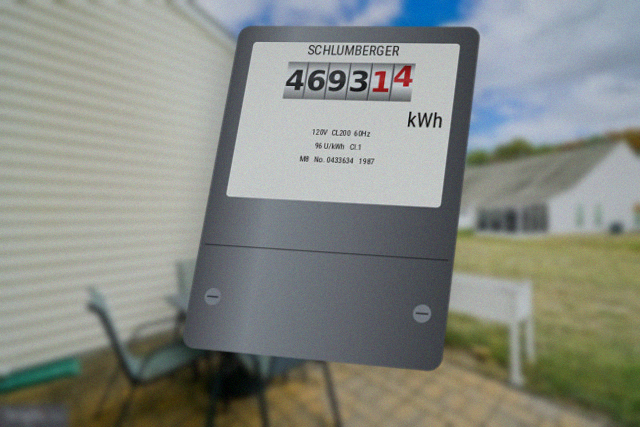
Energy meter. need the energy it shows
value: 4693.14 kWh
